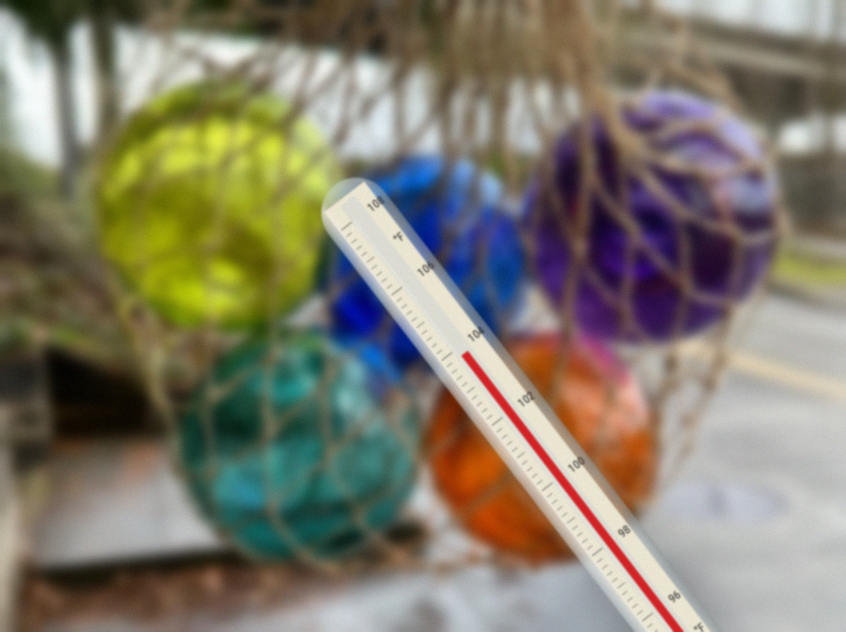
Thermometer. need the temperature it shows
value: 103.8 °F
